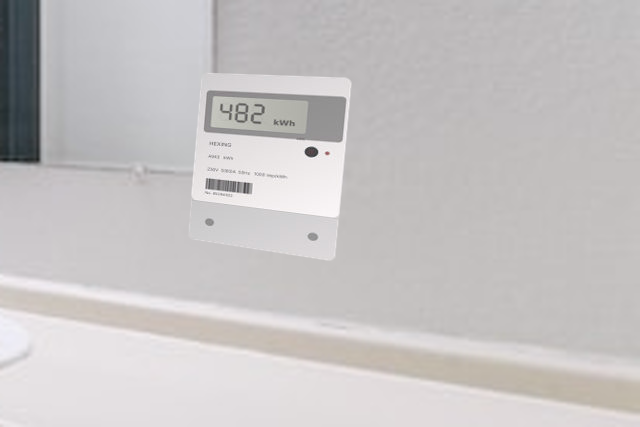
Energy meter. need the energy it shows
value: 482 kWh
